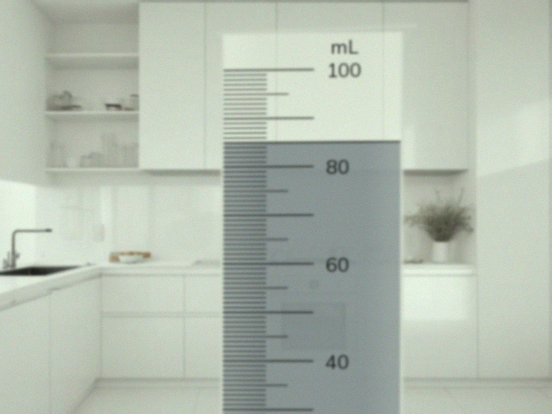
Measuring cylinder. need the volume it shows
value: 85 mL
